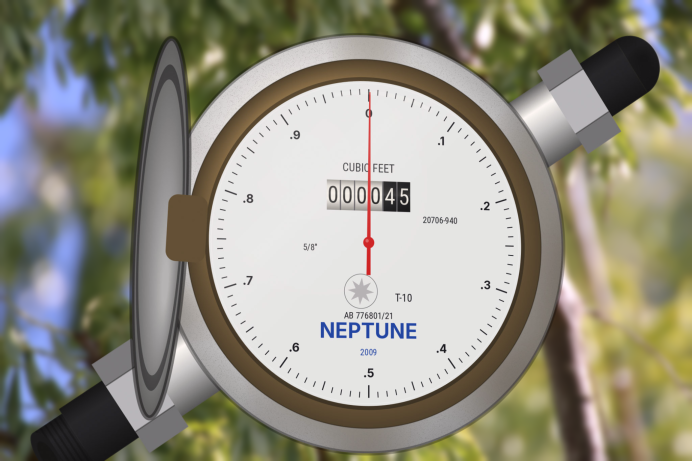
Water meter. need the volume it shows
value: 45.00 ft³
